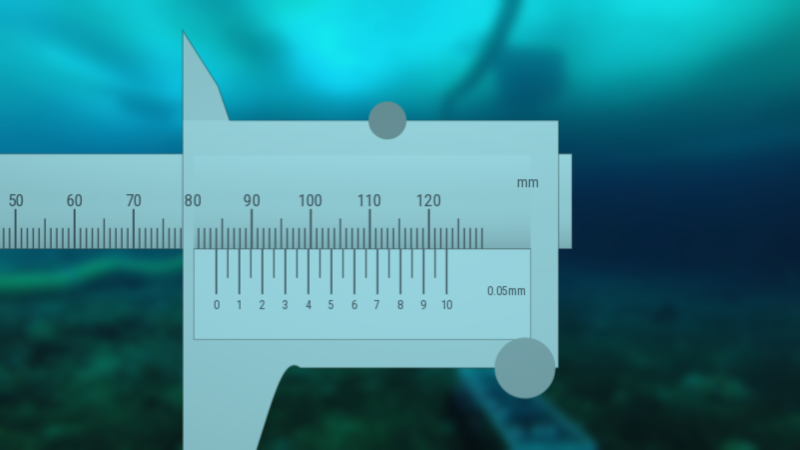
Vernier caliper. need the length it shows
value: 84.0 mm
